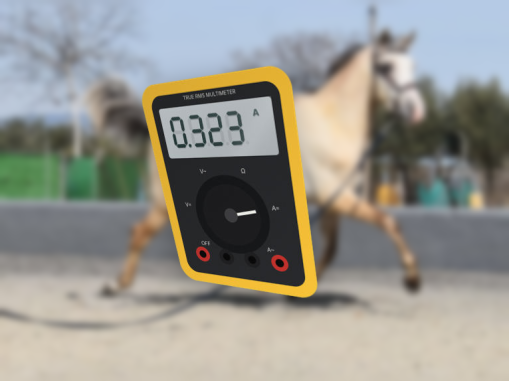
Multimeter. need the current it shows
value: 0.323 A
